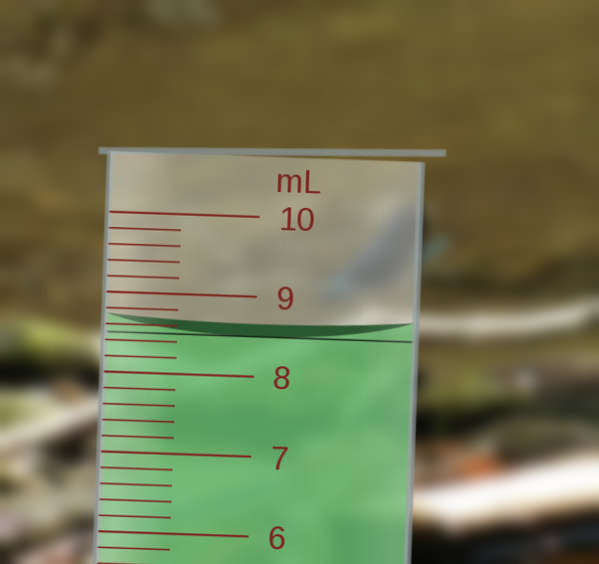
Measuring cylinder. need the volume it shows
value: 8.5 mL
